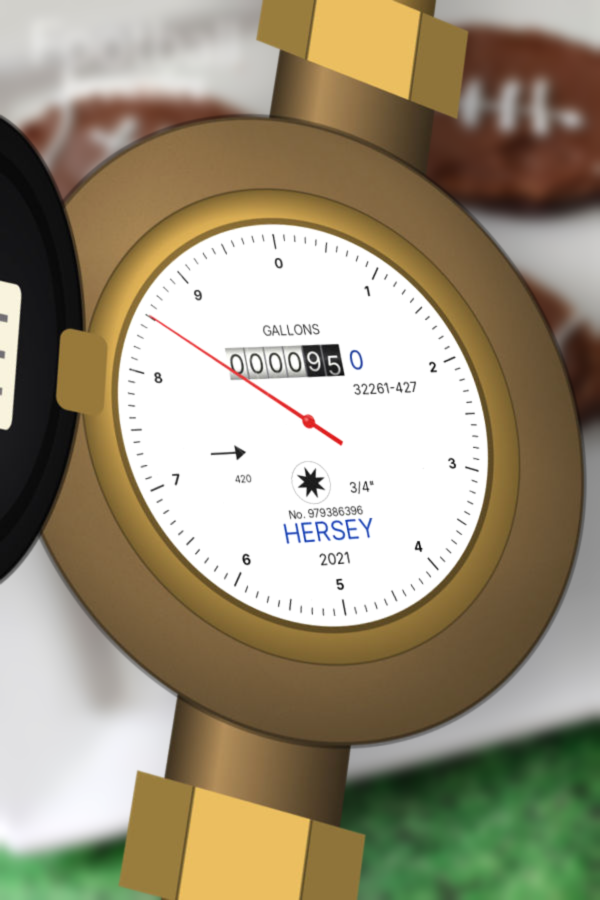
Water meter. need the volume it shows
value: 948.5 gal
